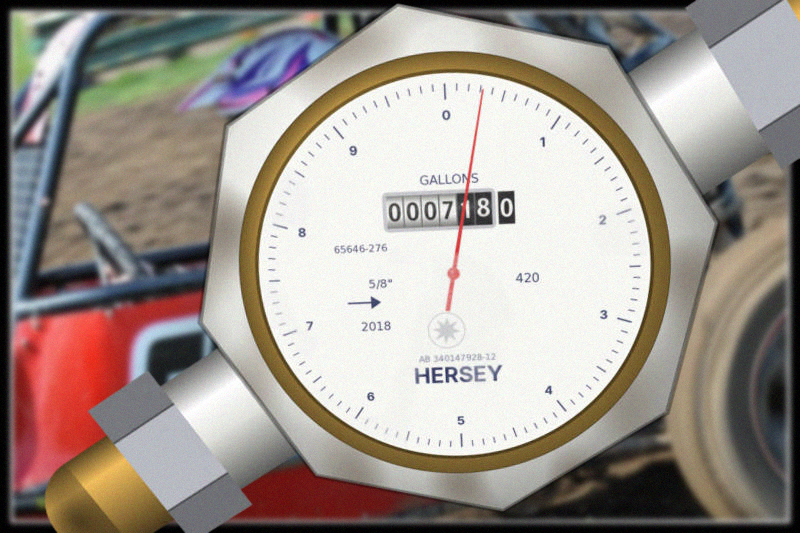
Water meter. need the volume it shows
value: 7180.3 gal
